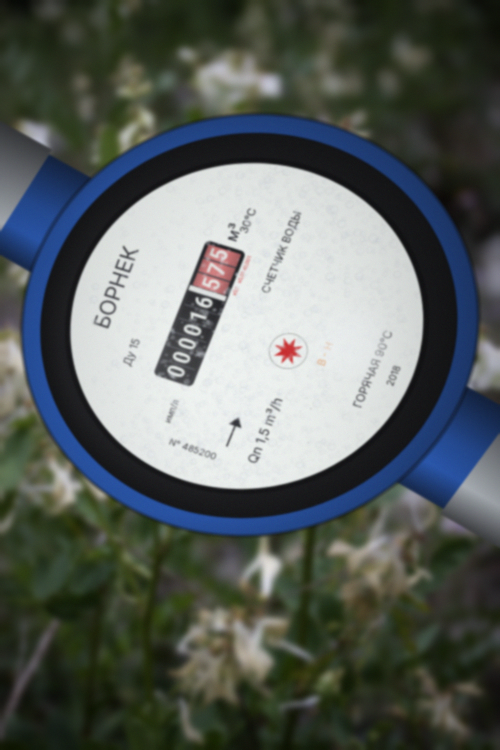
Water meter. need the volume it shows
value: 16.575 m³
